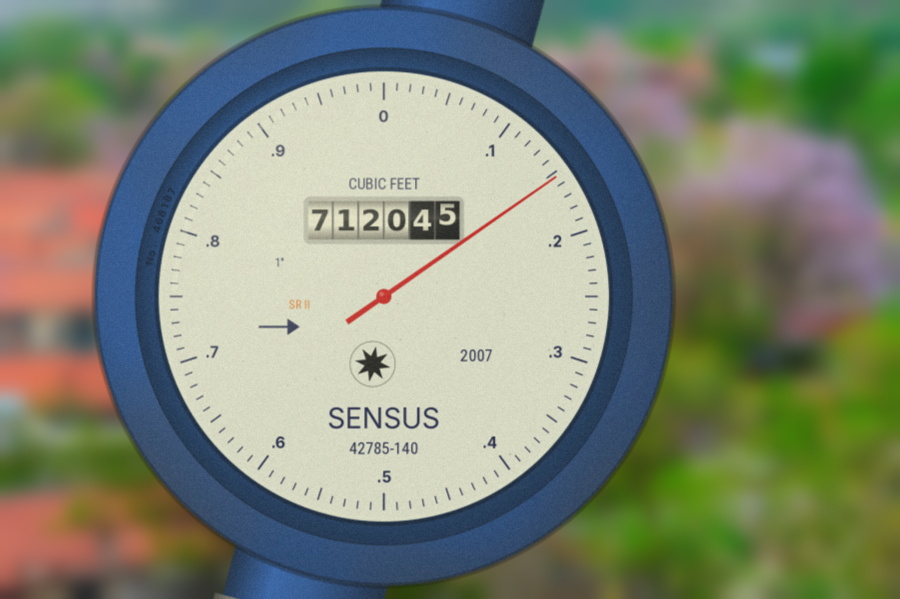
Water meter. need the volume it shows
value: 712045.15 ft³
